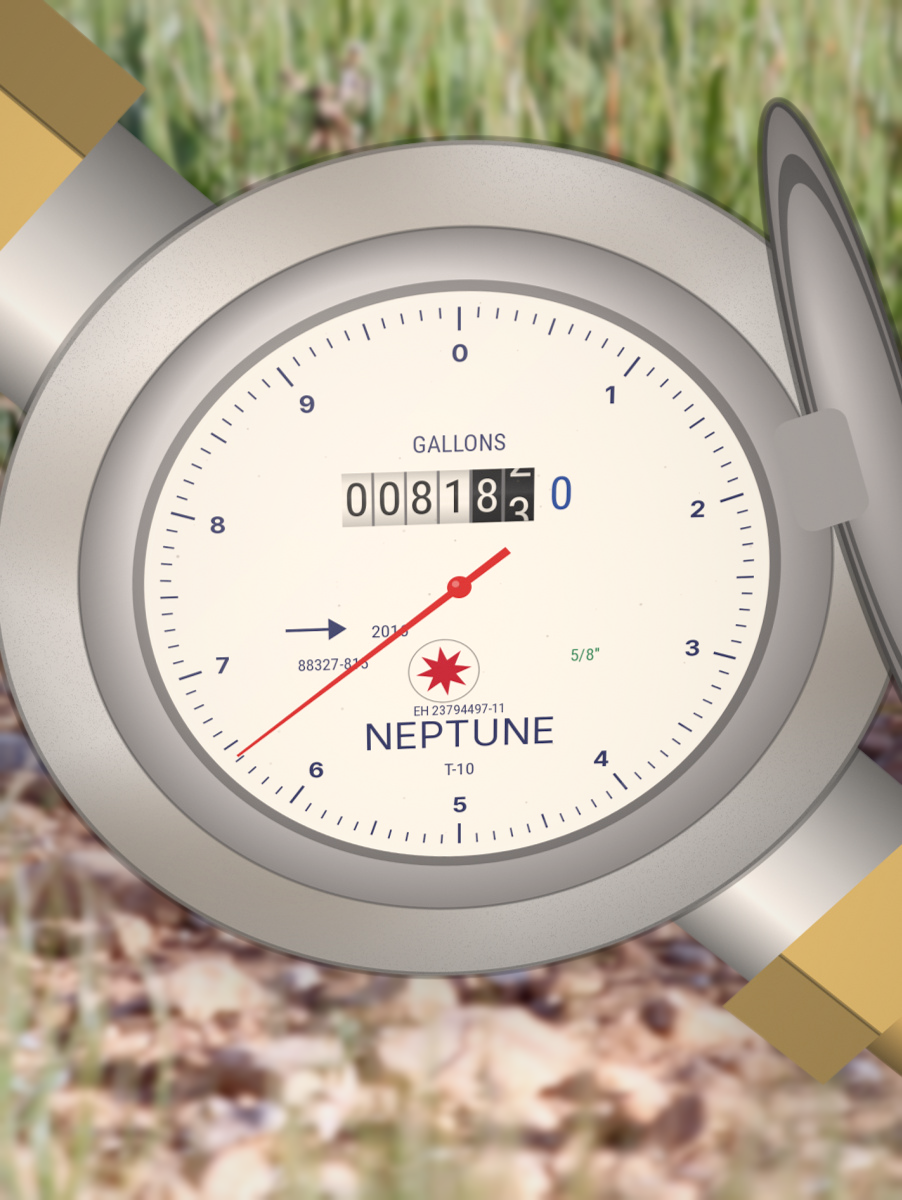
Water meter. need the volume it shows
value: 81826.4 gal
